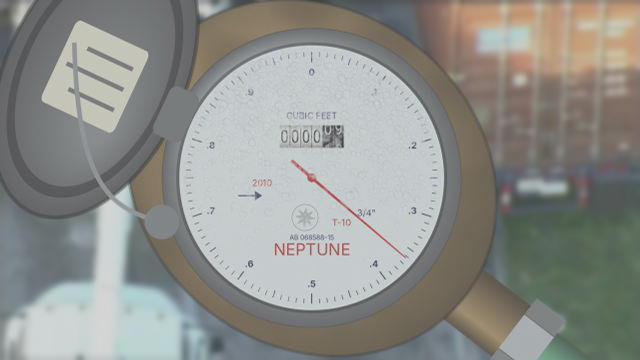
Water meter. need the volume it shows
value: 9.36 ft³
